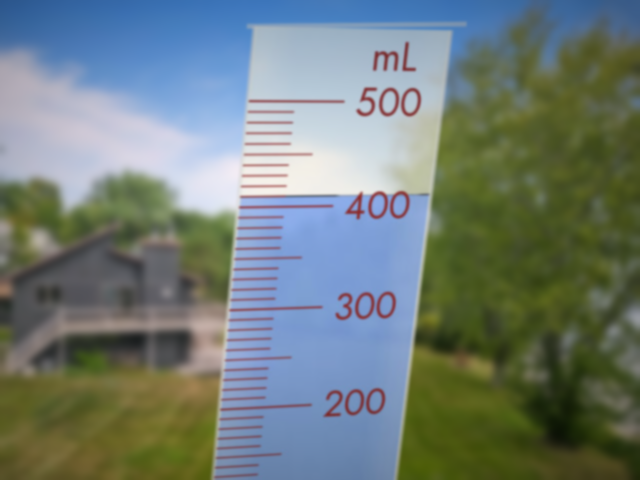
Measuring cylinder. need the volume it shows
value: 410 mL
